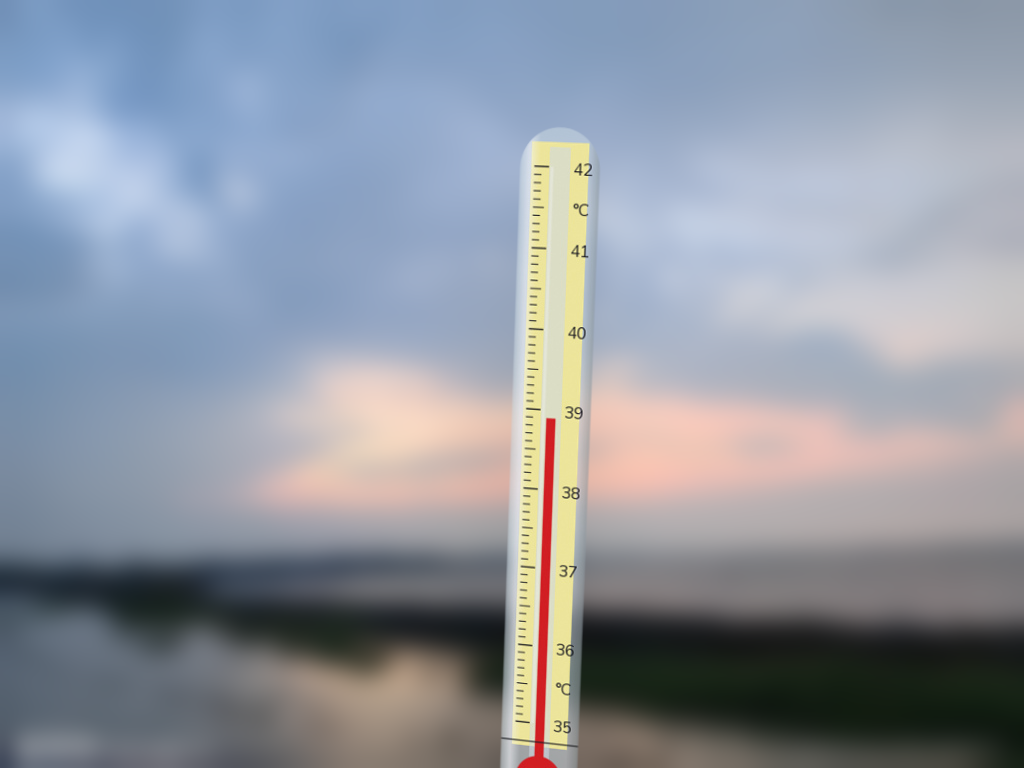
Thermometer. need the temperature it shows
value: 38.9 °C
